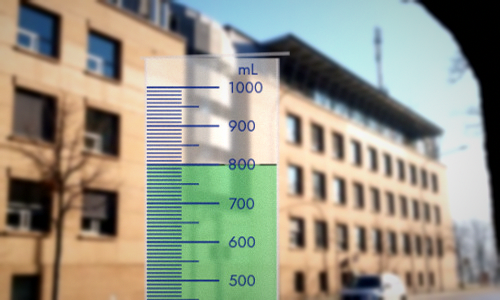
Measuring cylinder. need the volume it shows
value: 800 mL
